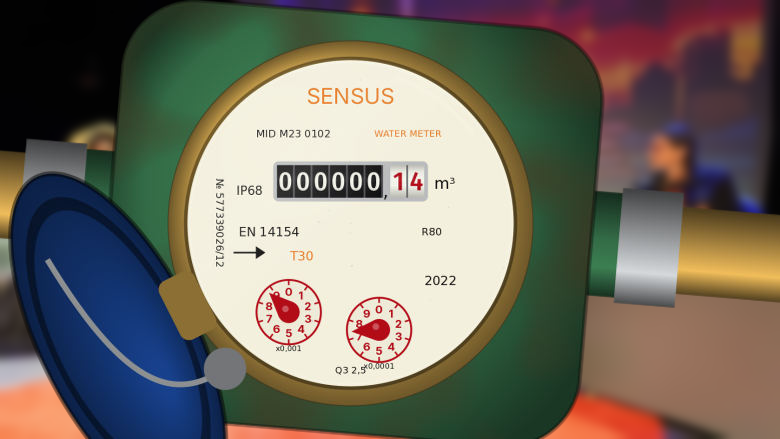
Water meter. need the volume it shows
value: 0.1487 m³
